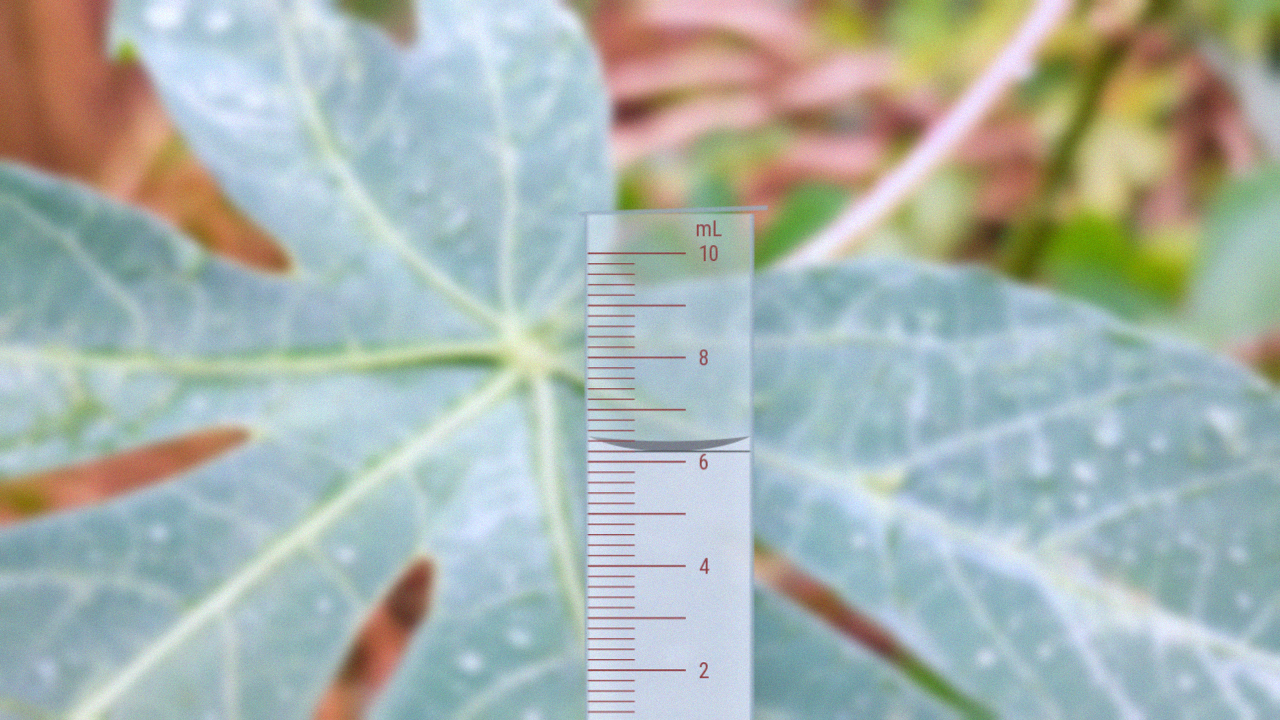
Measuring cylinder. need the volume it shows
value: 6.2 mL
